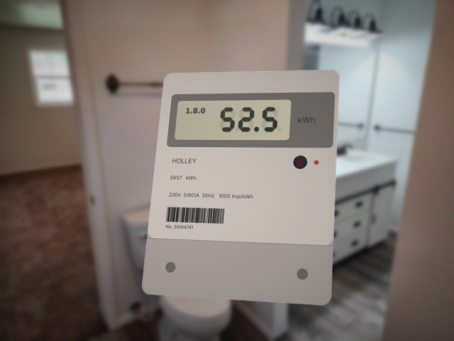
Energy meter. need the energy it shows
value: 52.5 kWh
